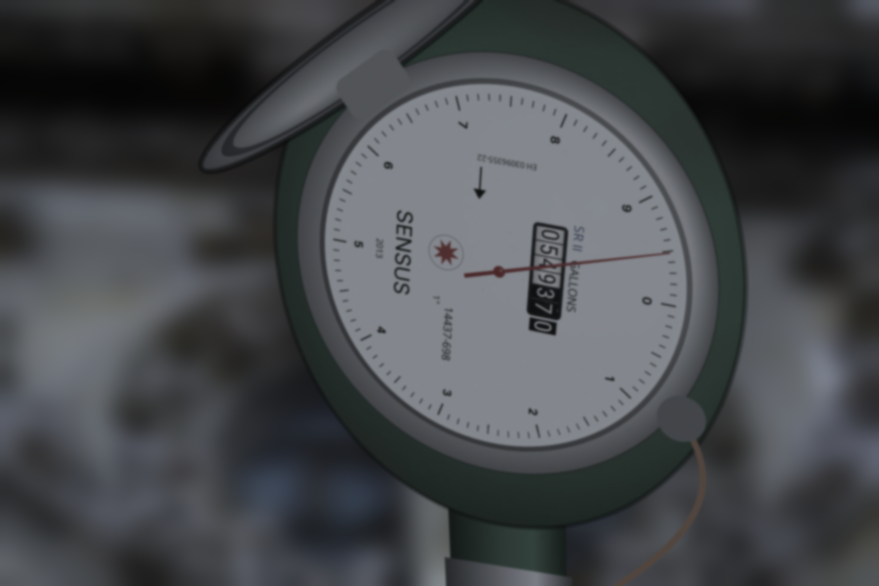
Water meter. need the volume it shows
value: 549369.5 gal
